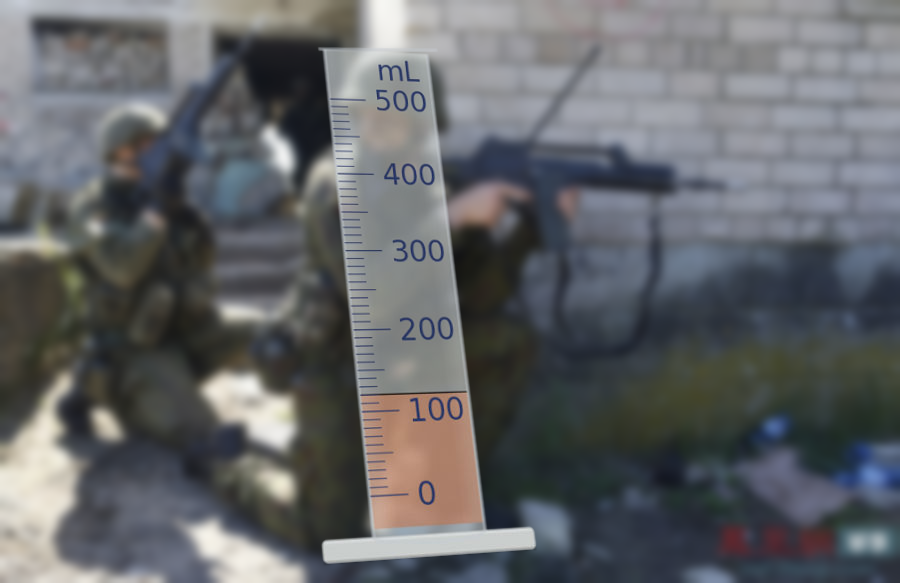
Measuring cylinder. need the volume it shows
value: 120 mL
